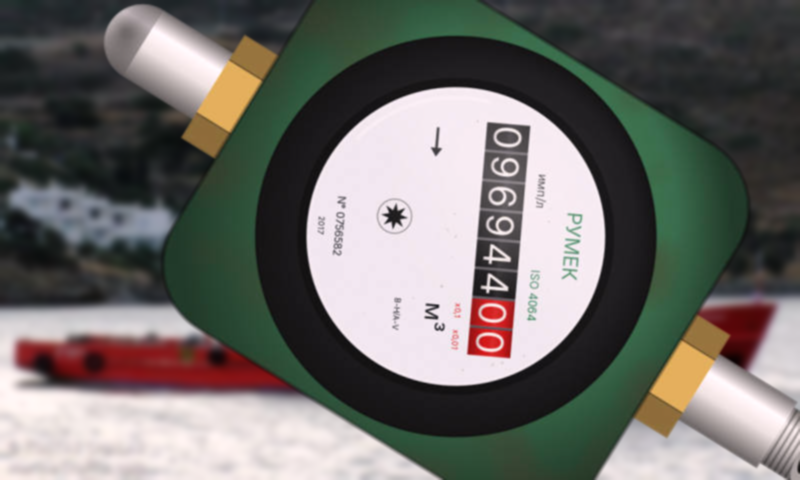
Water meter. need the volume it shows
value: 96944.00 m³
